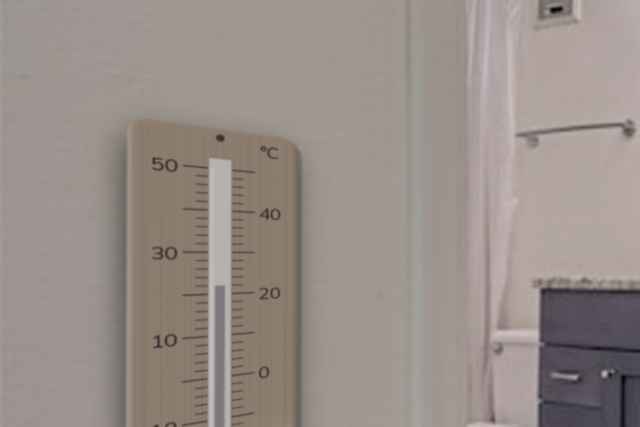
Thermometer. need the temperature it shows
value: 22 °C
